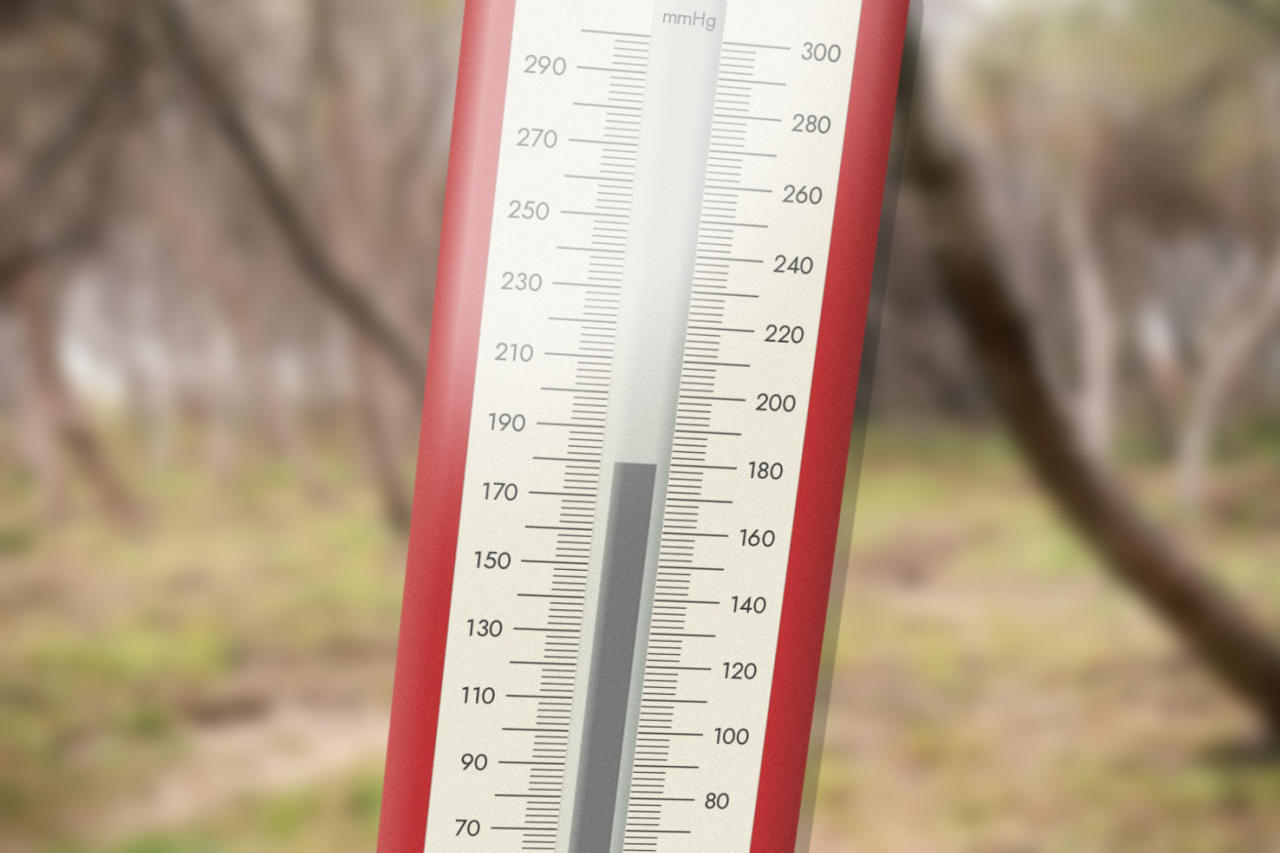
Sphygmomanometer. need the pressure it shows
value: 180 mmHg
